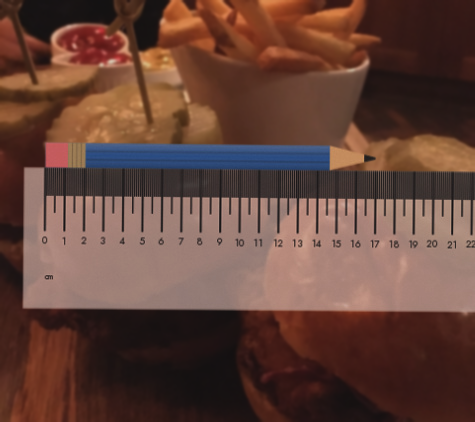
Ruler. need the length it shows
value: 17 cm
